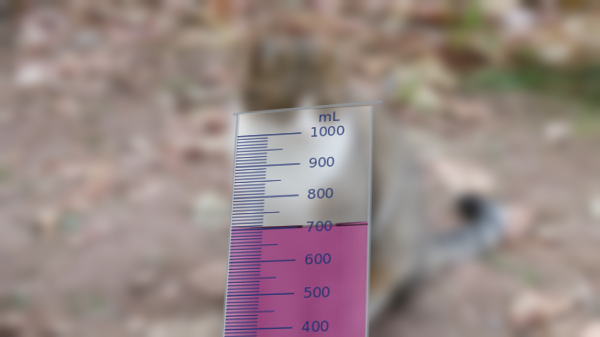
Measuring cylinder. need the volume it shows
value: 700 mL
